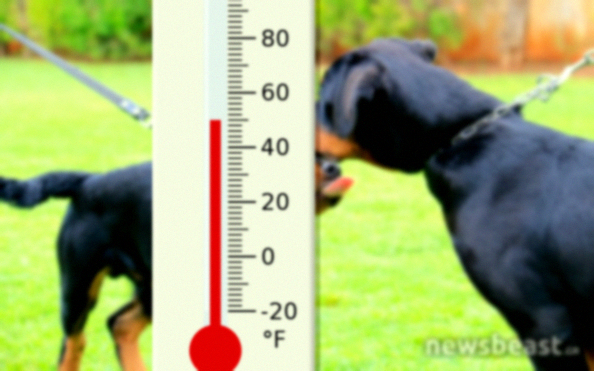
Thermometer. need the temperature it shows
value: 50 °F
